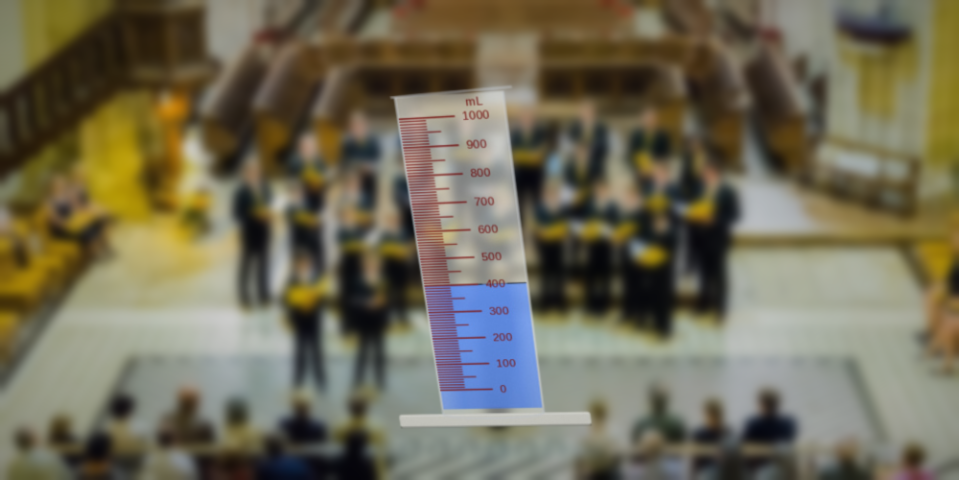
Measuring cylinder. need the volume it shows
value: 400 mL
